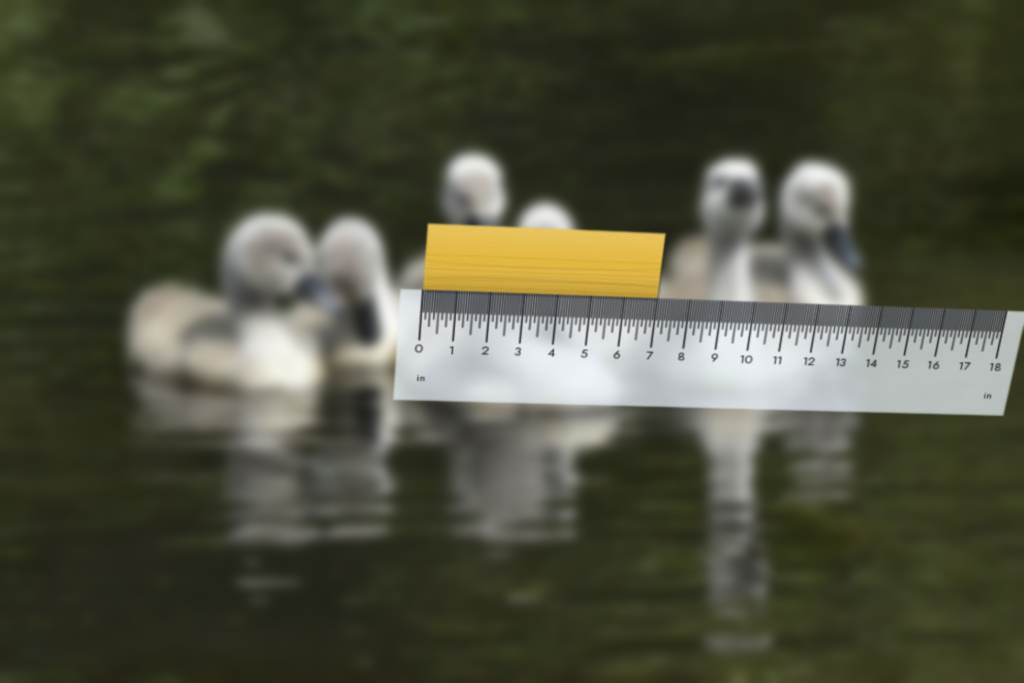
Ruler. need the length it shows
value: 7 in
